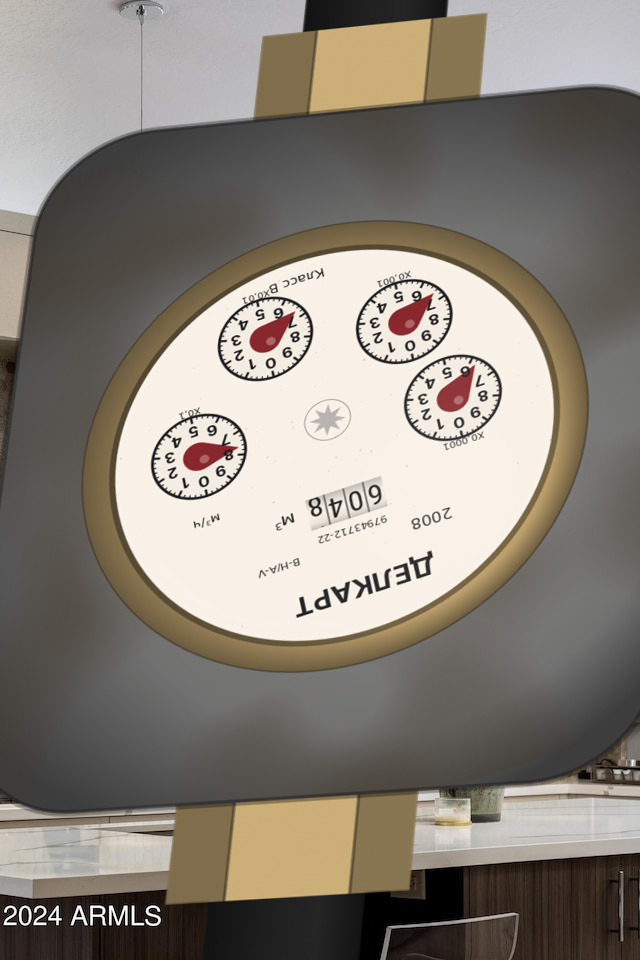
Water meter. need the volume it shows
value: 6047.7666 m³
